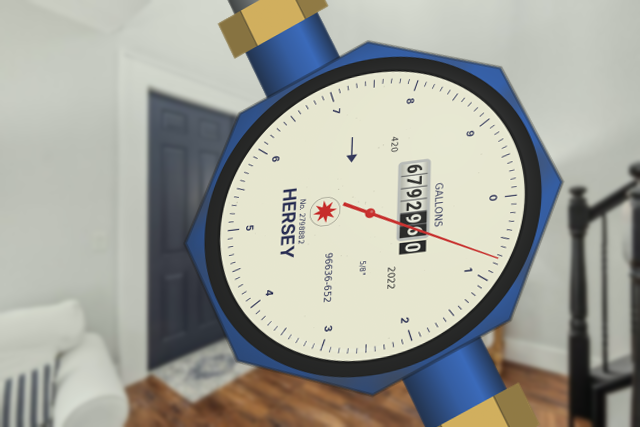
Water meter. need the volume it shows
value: 6792960.7 gal
